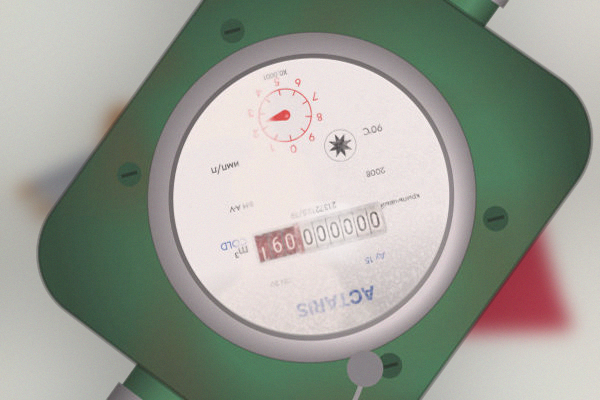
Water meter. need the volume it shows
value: 0.0912 m³
